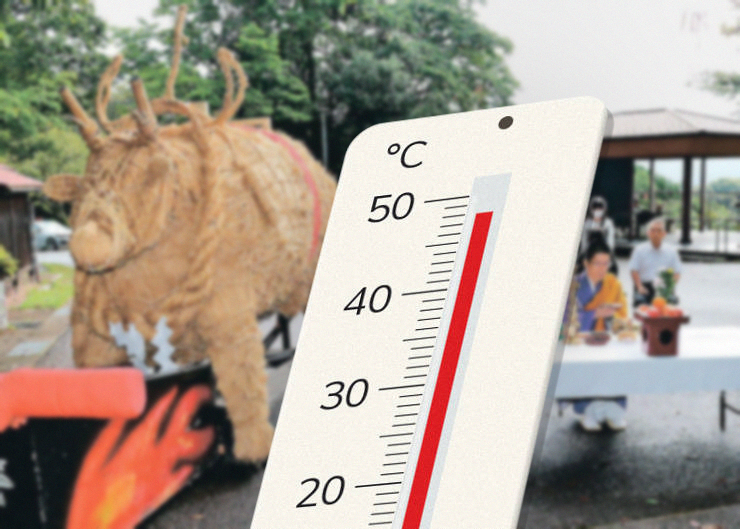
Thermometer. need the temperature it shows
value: 48 °C
